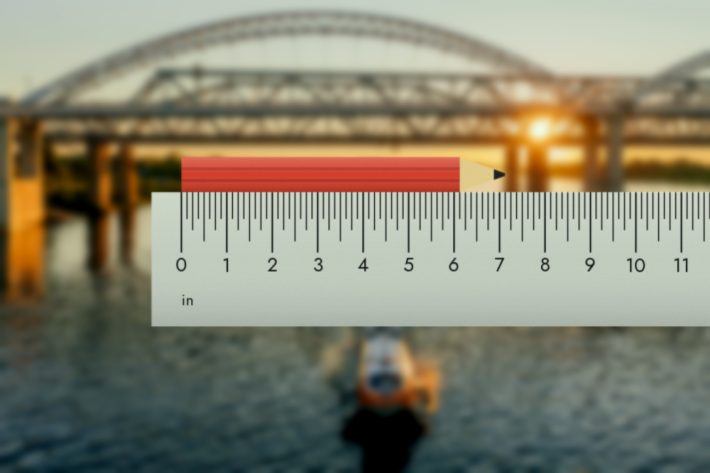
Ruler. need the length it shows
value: 7.125 in
